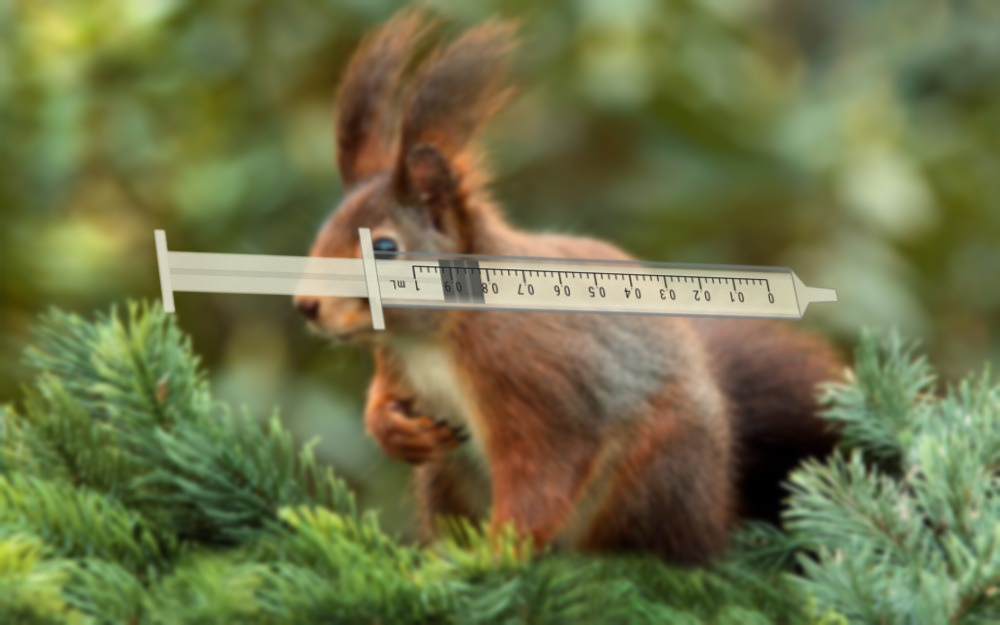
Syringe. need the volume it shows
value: 0.82 mL
